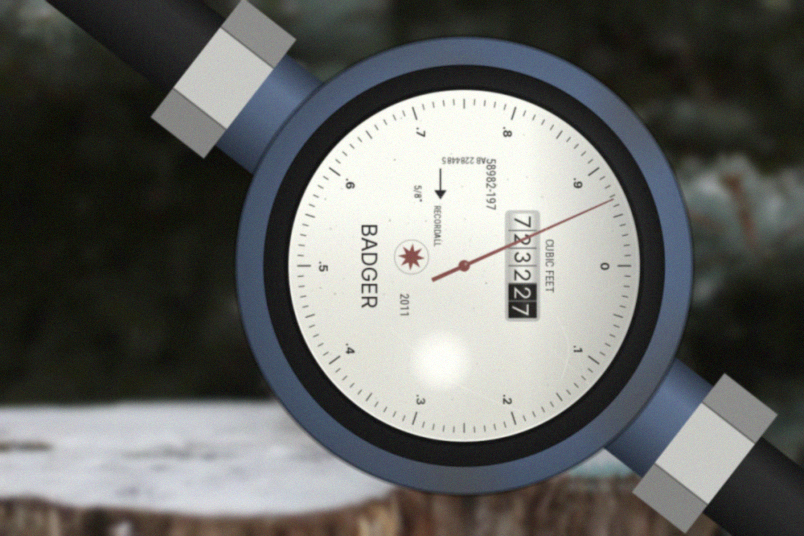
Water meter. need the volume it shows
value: 723226.93 ft³
